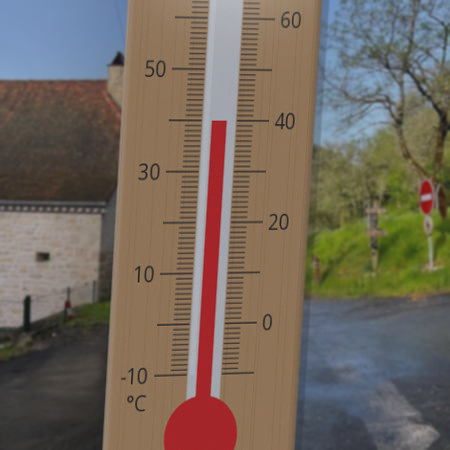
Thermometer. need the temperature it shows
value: 40 °C
